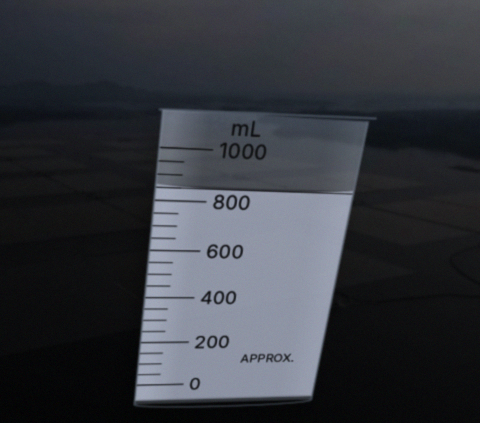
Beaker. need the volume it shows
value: 850 mL
